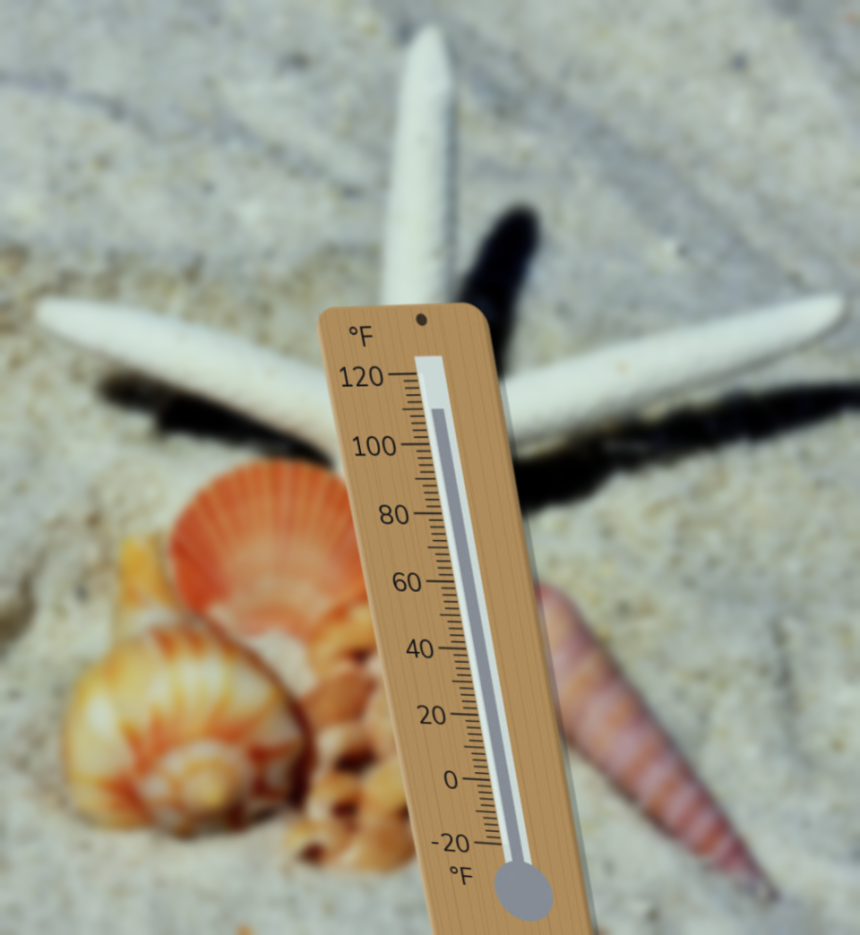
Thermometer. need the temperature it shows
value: 110 °F
